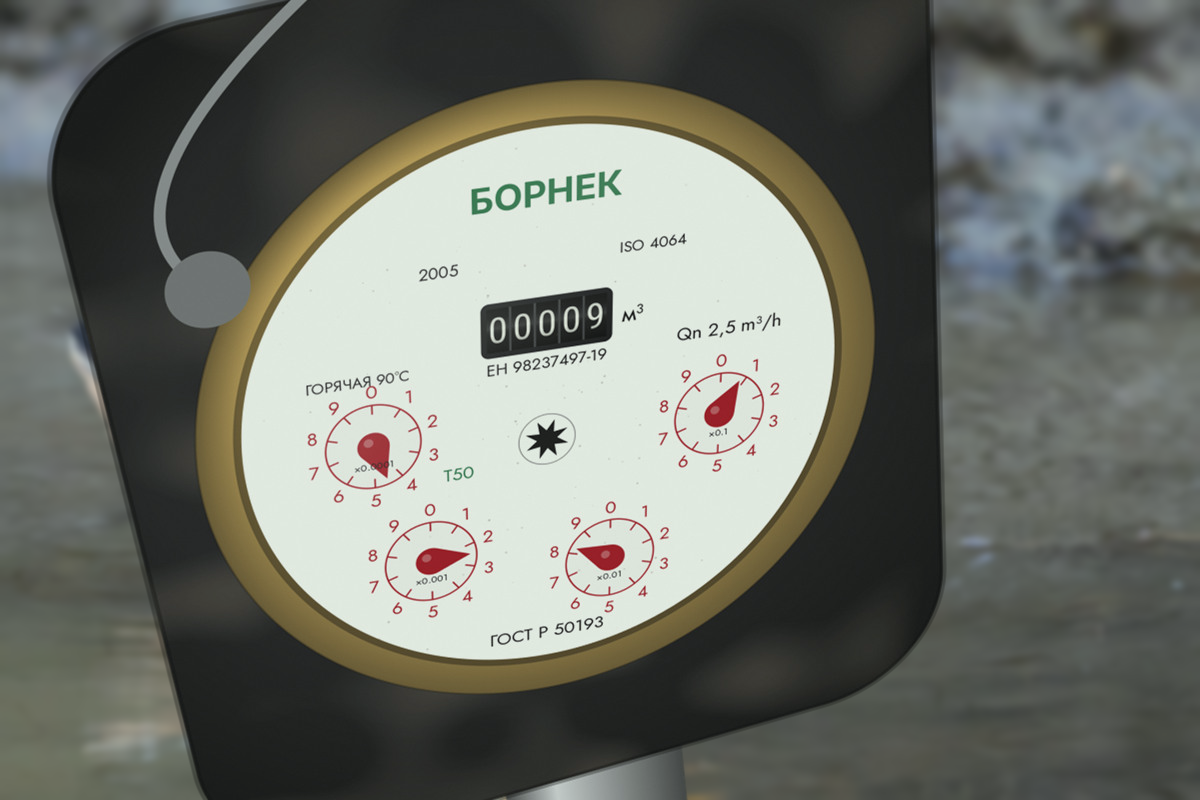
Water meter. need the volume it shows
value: 9.0824 m³
